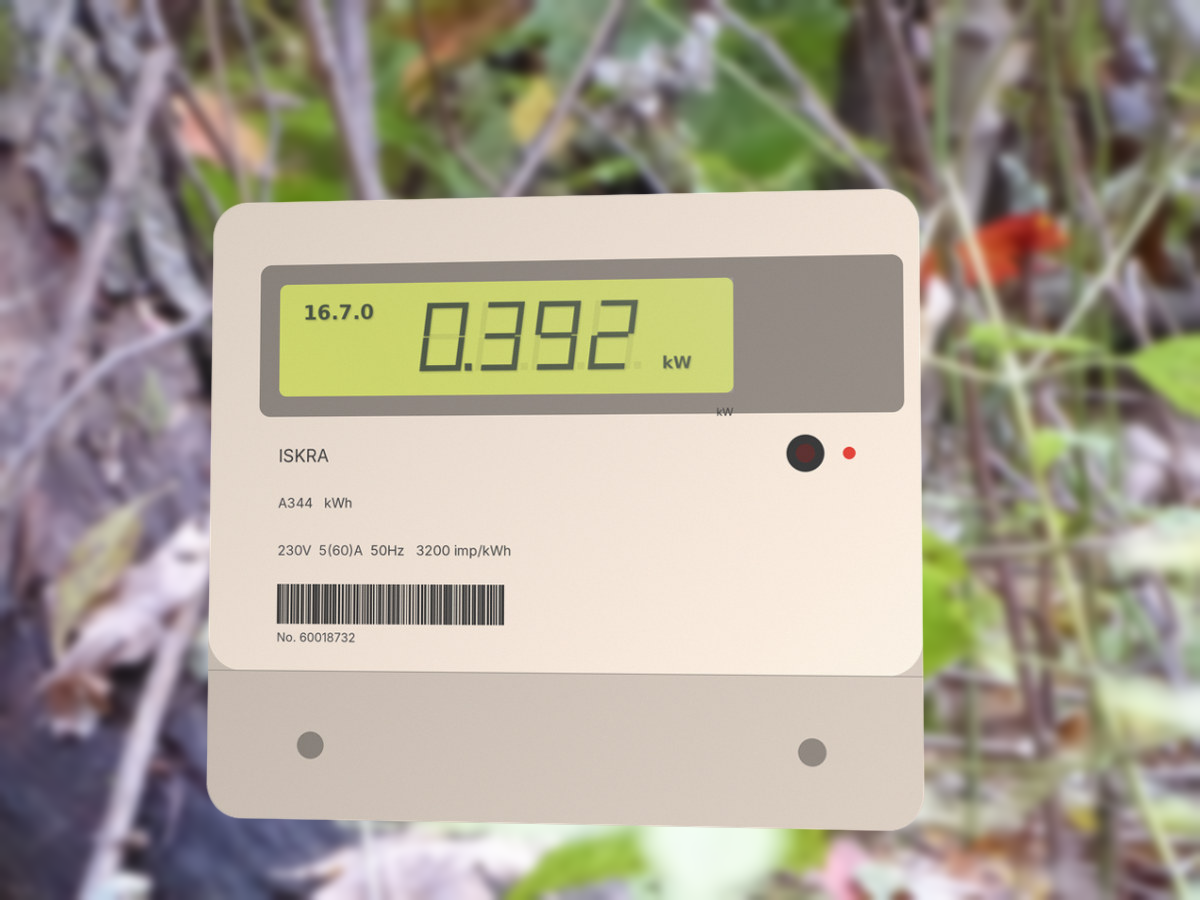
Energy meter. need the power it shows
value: 0.392 kW
